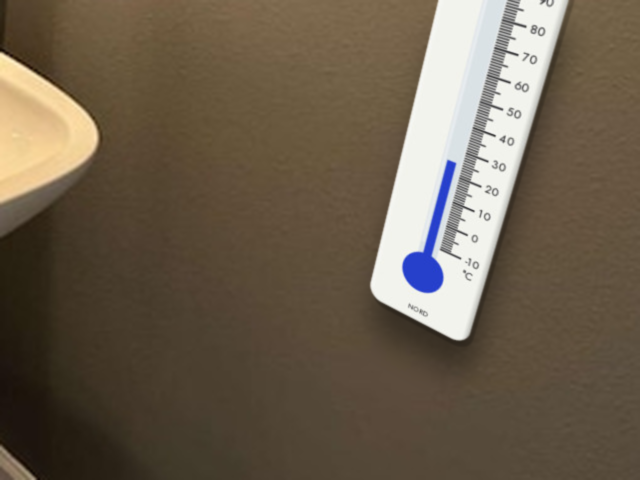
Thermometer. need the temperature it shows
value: 25 °C
